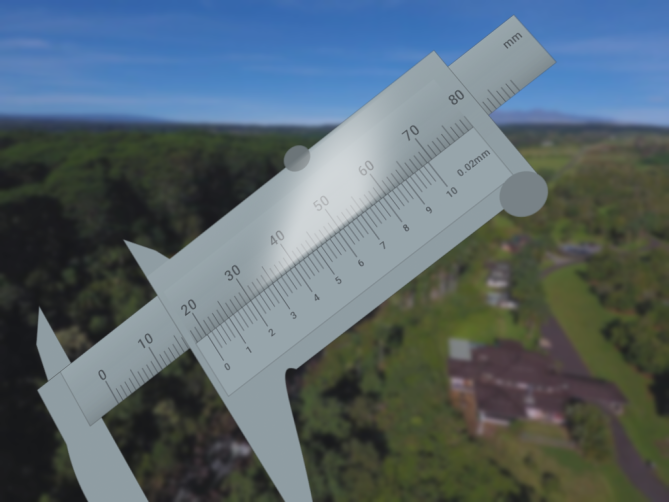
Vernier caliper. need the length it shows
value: 20.2 mm
